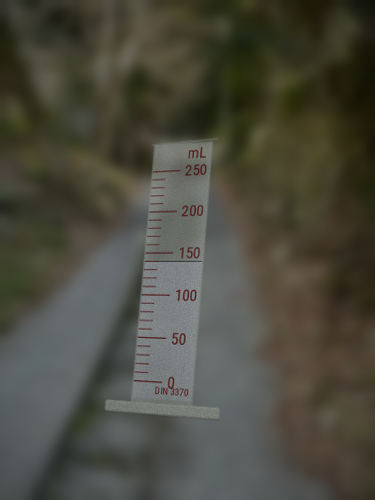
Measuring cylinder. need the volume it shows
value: 140 mL
